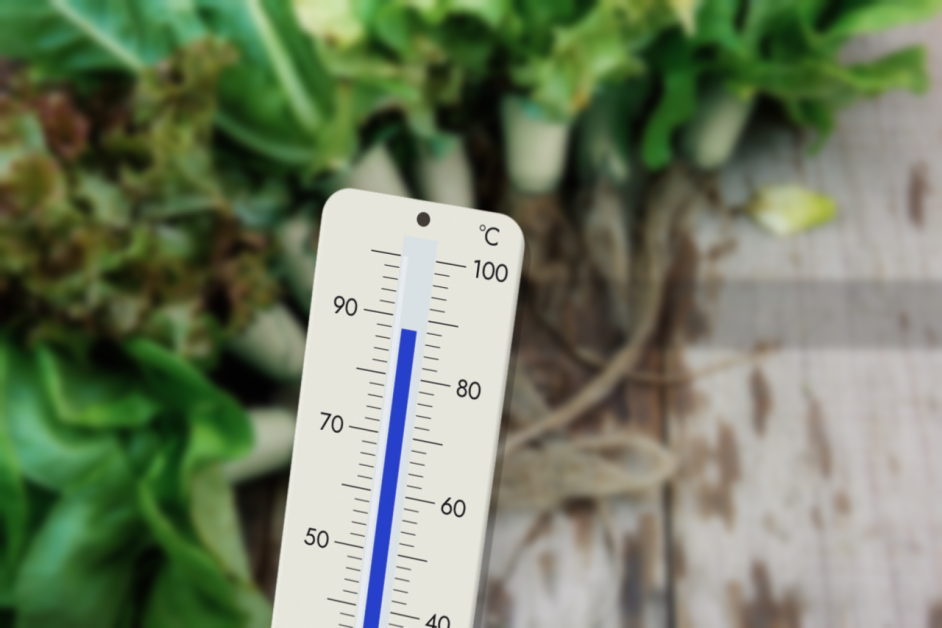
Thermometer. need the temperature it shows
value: 88 °C
